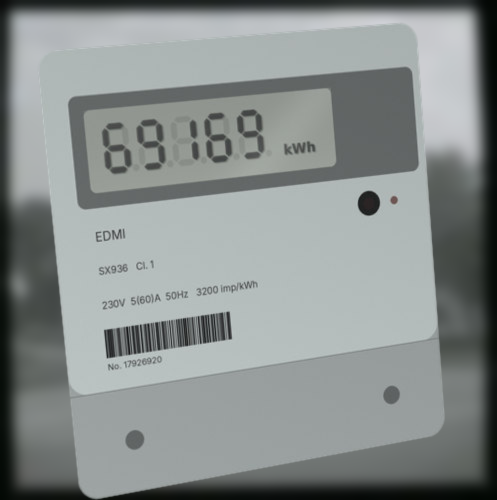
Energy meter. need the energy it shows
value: 69169 kWh
